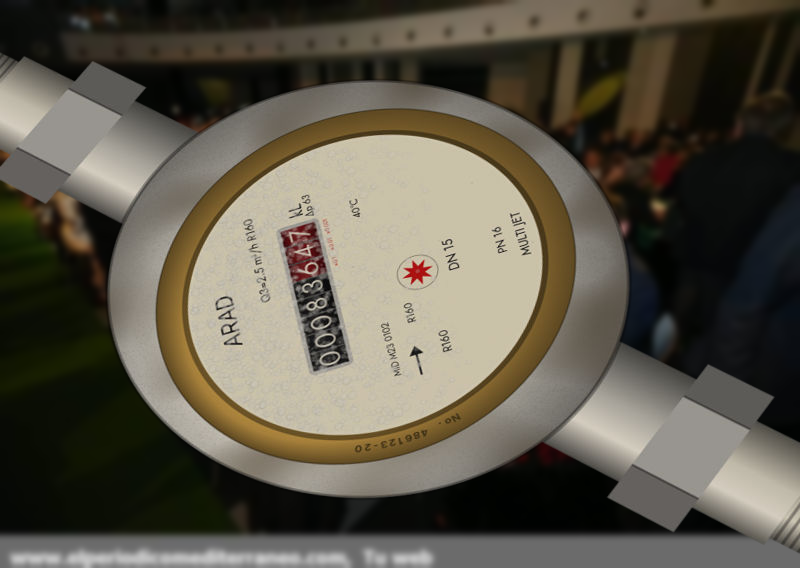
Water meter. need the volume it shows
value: 83.647 kL
